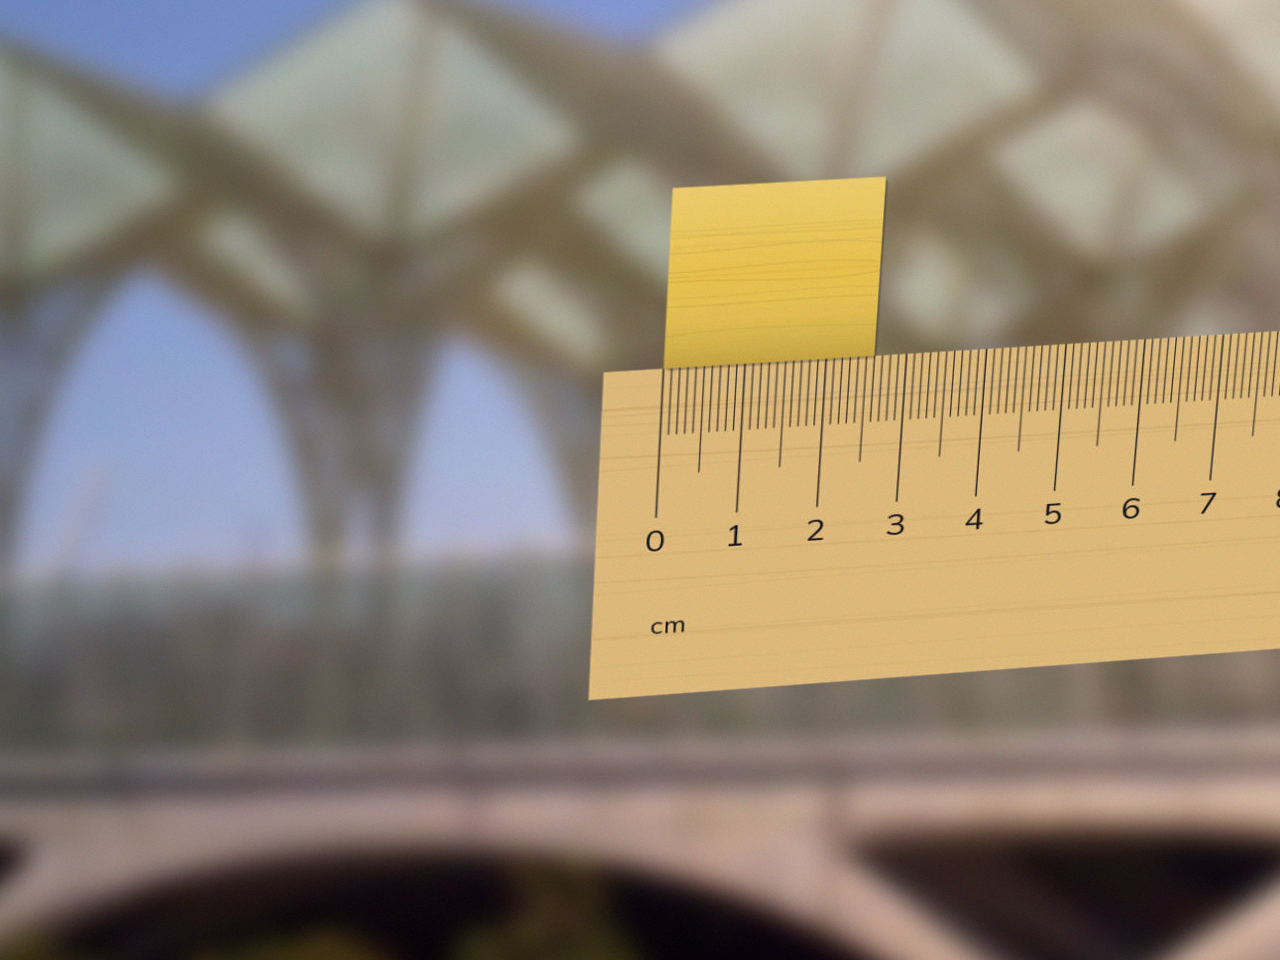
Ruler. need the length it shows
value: 2.6 cm
